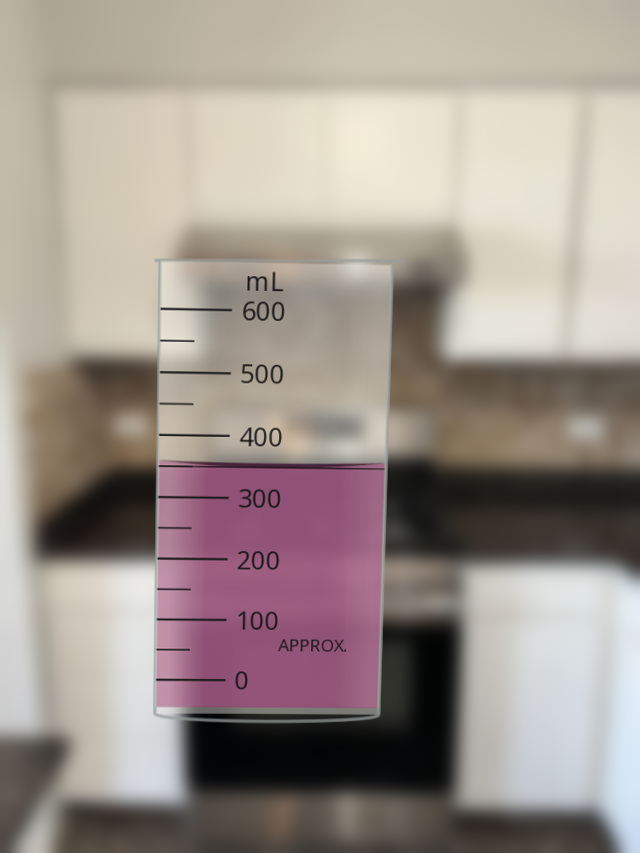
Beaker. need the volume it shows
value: 350 mL
